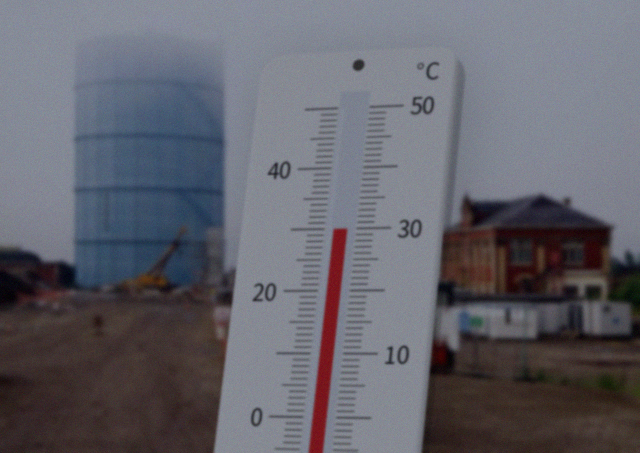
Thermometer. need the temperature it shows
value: 30 °C
